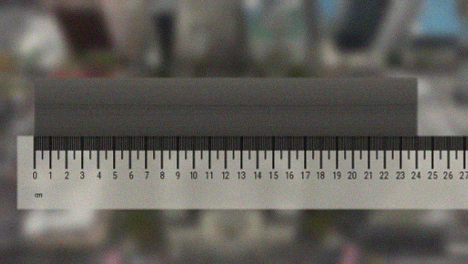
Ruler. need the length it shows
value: 24 cm
